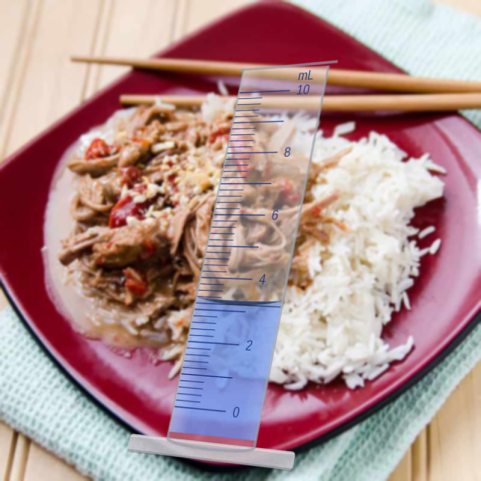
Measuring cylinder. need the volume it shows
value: 3.2 mL
